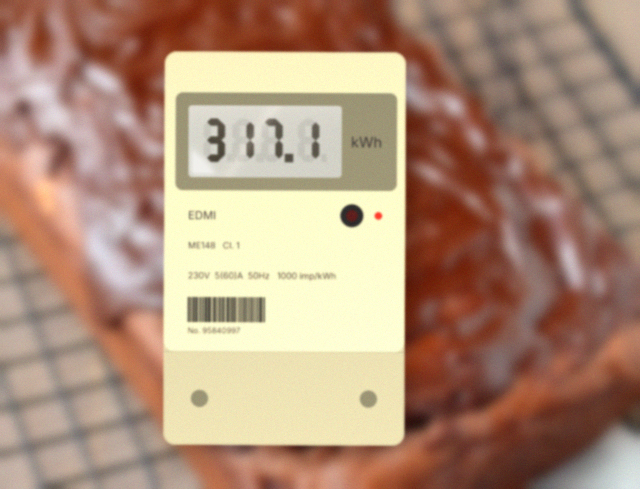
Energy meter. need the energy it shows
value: 317.1 kWh
